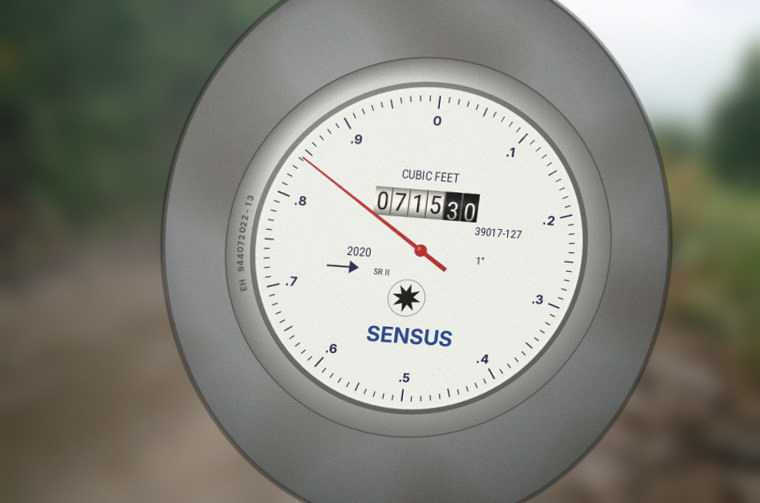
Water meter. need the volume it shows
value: 71529.84 ft³
